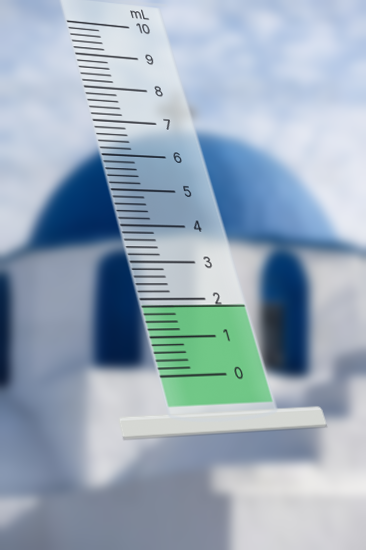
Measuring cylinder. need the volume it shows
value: 1.8 mL
